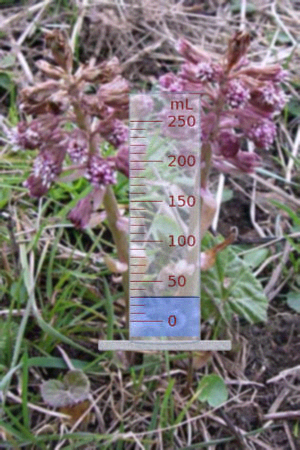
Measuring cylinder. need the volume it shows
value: 30 mL
